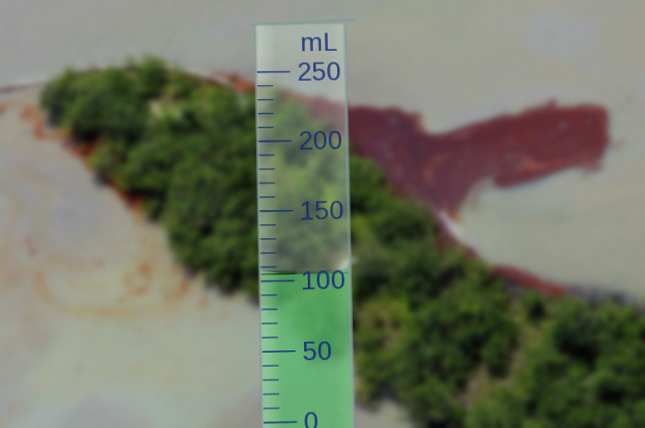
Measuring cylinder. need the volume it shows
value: 105 mL
